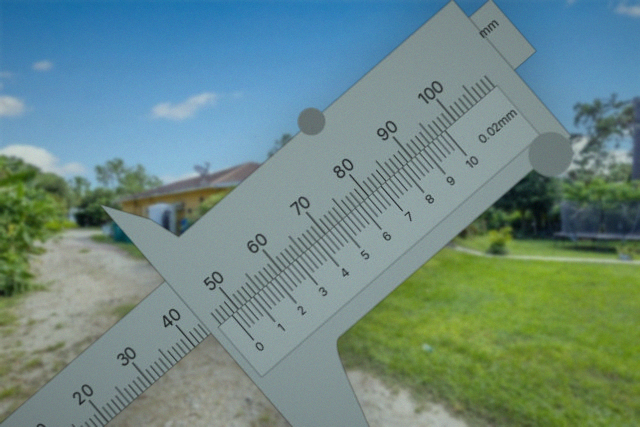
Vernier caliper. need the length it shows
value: 48.5 mm
